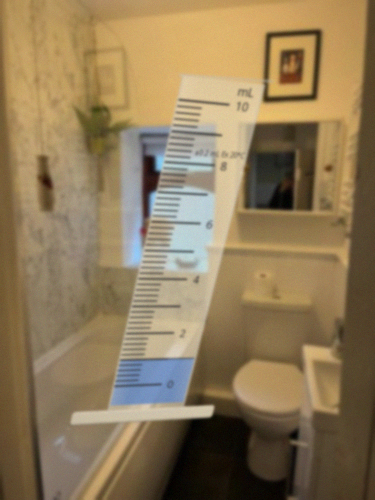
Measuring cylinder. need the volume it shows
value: 1 mL
